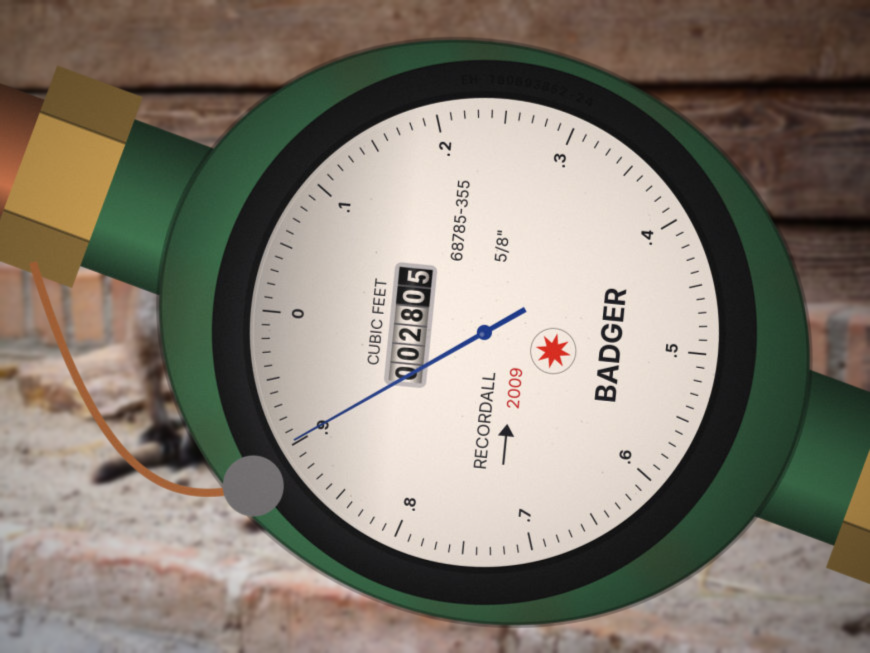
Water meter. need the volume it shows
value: 2804.90 ft³
